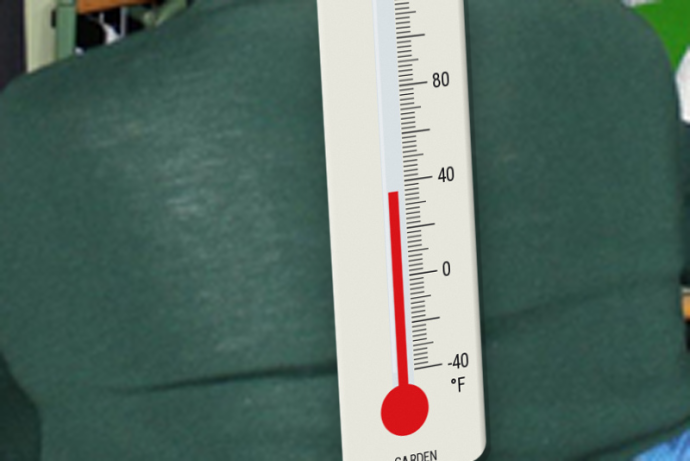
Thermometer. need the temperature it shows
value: 36 °F
